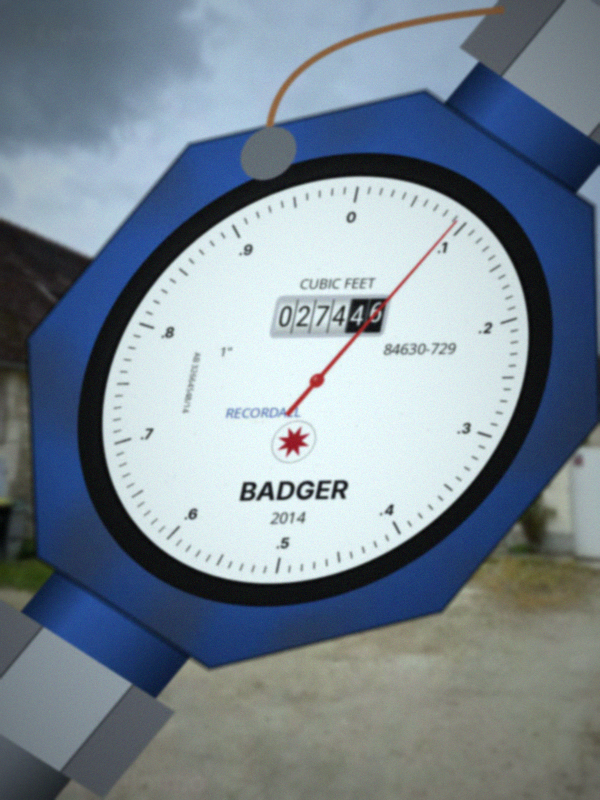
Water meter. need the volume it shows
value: 27446.09 ft³
